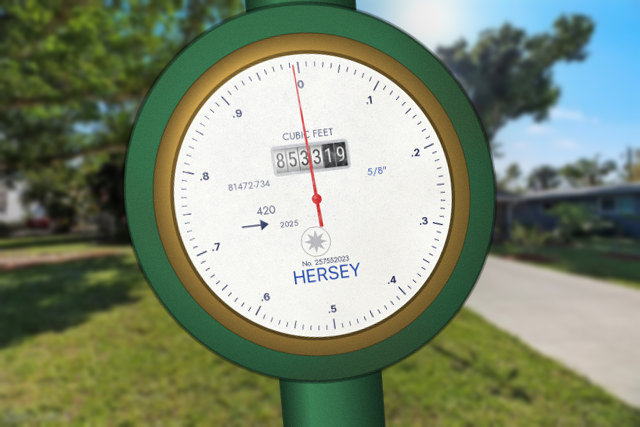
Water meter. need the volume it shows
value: 853318.99 ft³
